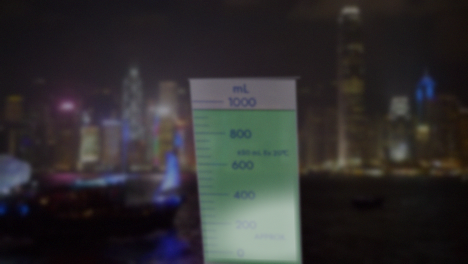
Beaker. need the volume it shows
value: 950 mL
